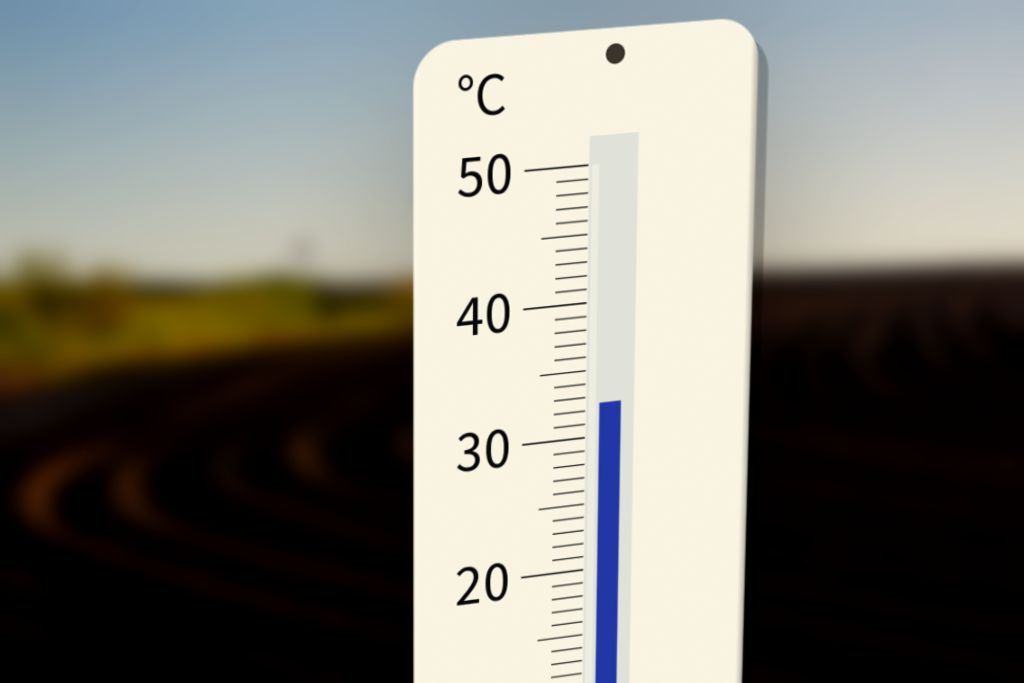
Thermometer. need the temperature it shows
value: 32.5 °C
